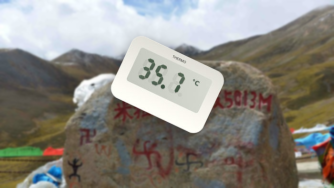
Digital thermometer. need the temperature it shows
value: 35.7 °C
